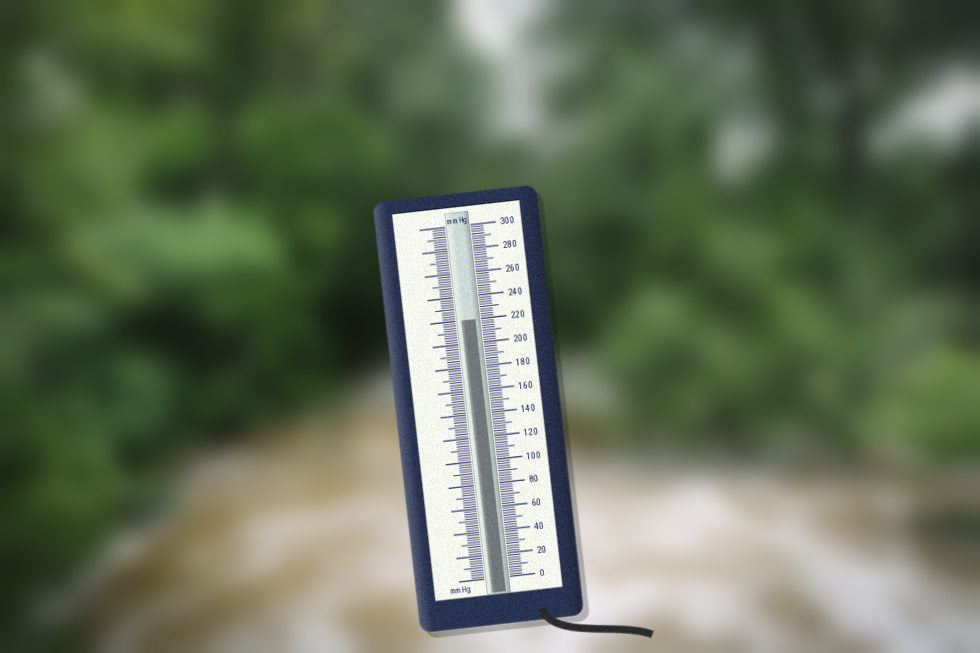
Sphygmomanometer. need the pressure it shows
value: 220 mmHg
